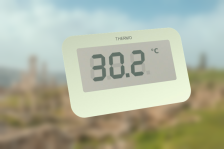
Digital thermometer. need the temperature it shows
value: 30.2 °C
